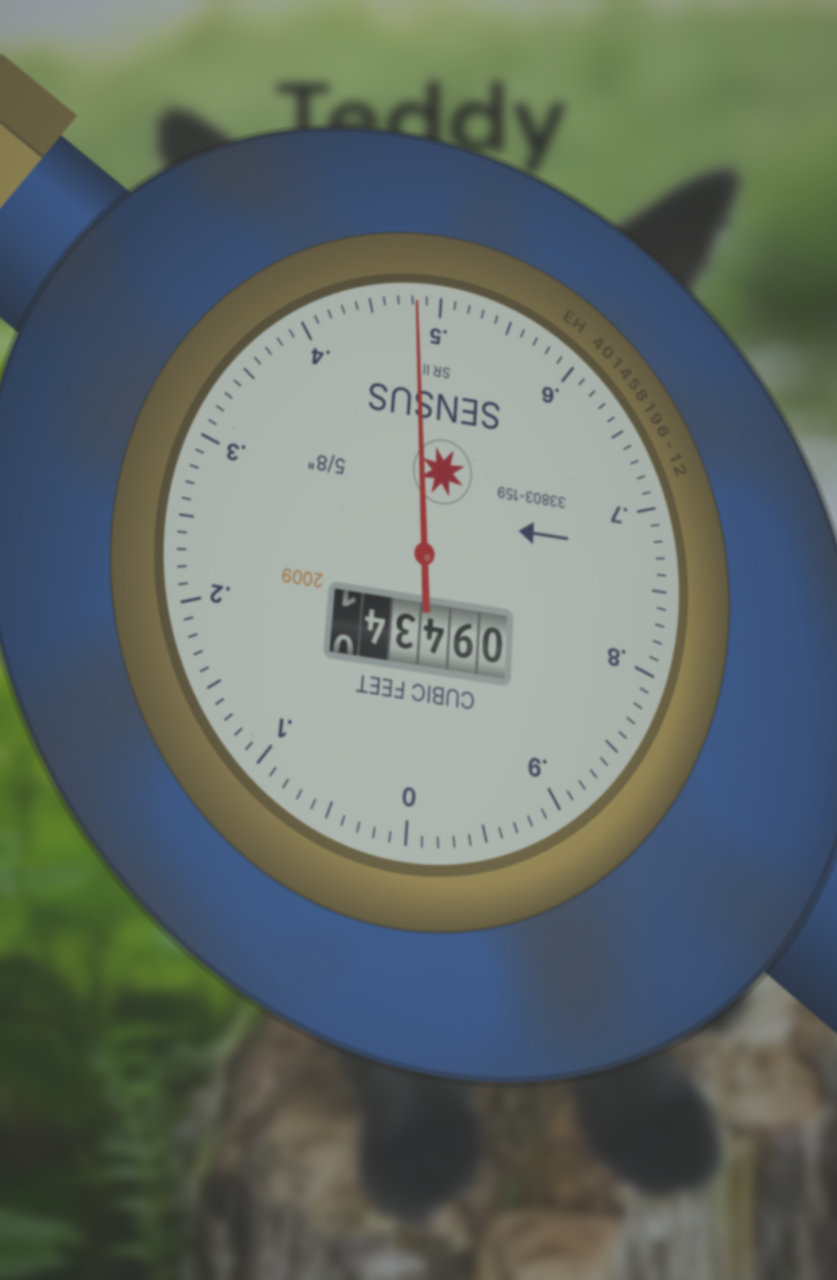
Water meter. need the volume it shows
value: 94340.48 ft³
